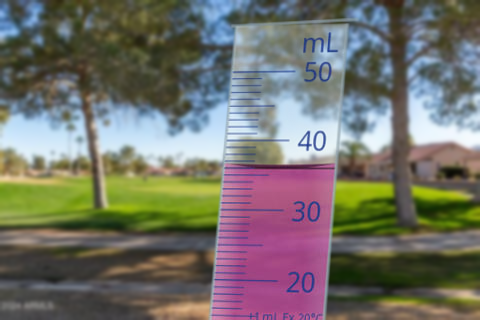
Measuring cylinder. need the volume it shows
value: 36 mL
